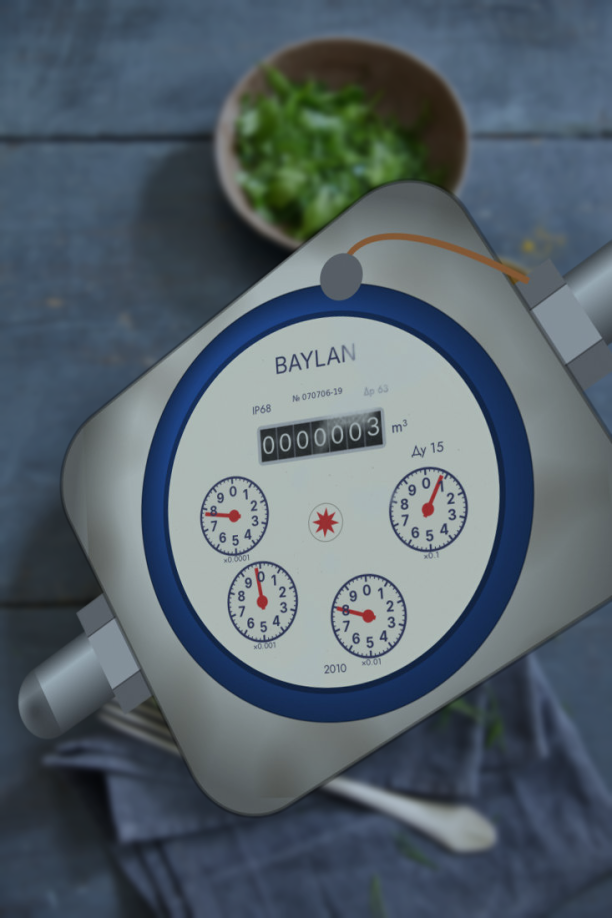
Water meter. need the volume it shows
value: 3.0797 m³
